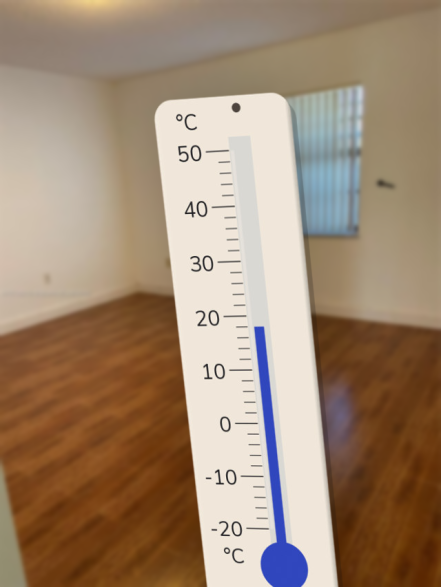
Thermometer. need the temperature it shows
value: 18 °C
